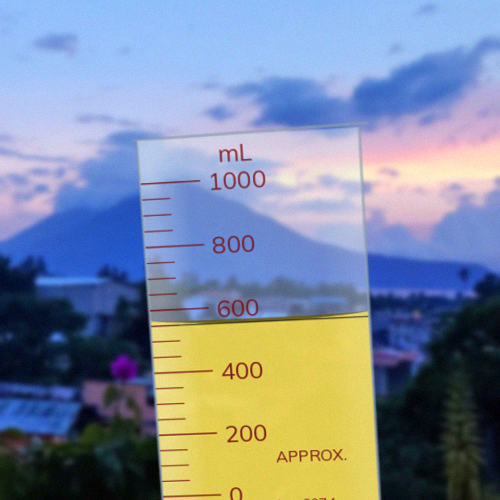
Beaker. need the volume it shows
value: 550 mL
